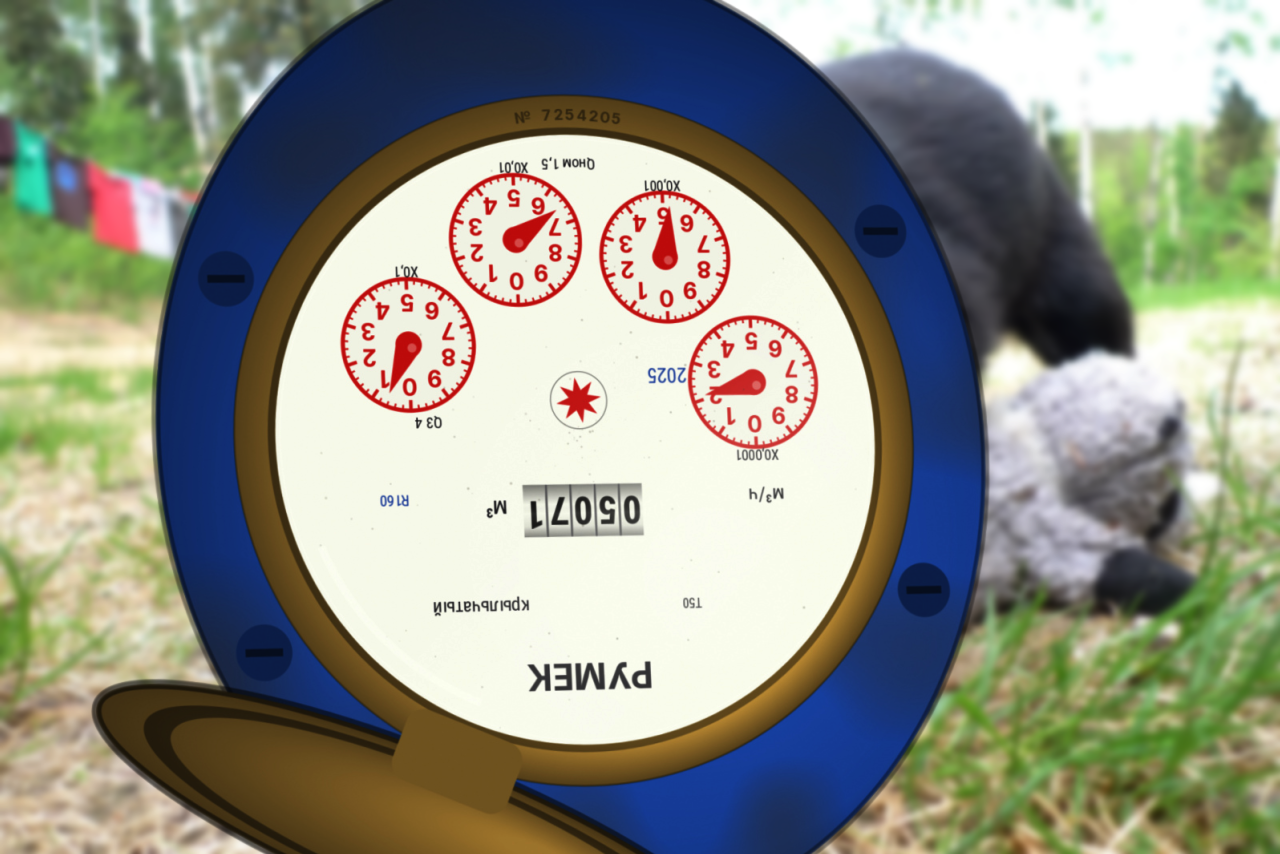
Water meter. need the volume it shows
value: 5071.0652 m³
